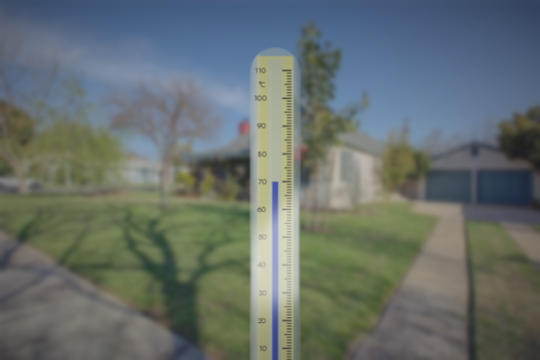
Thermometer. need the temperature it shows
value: 70 °C
